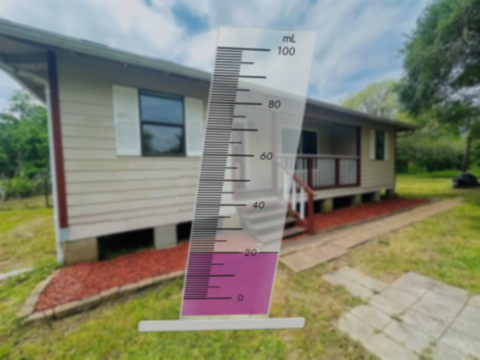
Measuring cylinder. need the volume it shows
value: 20 mL
